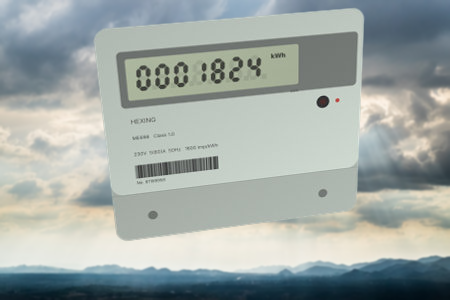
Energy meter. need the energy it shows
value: 1824 kWh
